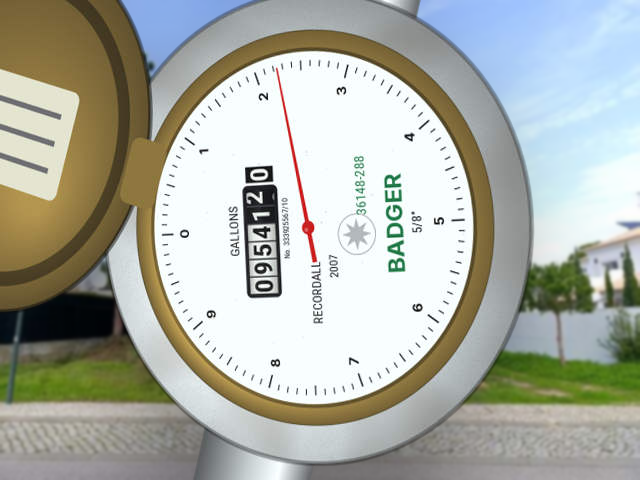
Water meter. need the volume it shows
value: 954122.2 gal
